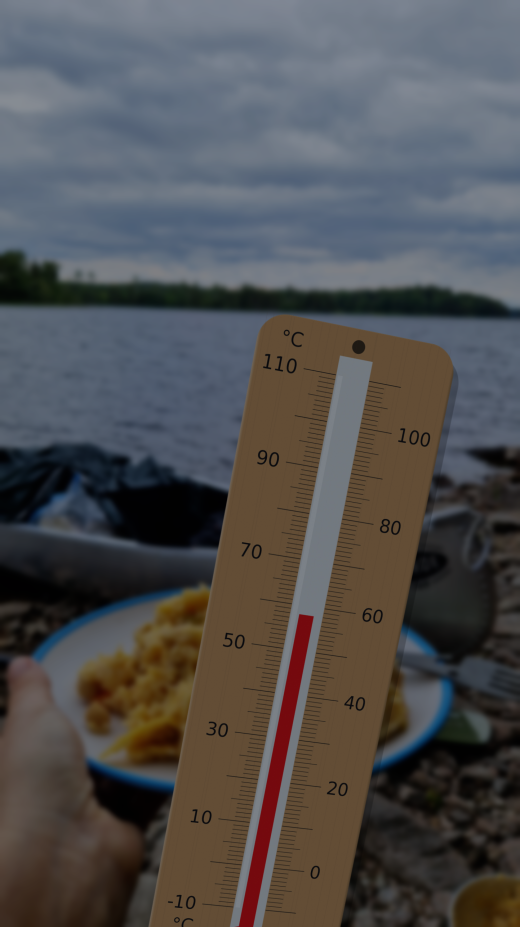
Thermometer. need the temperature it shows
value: 58 °C
